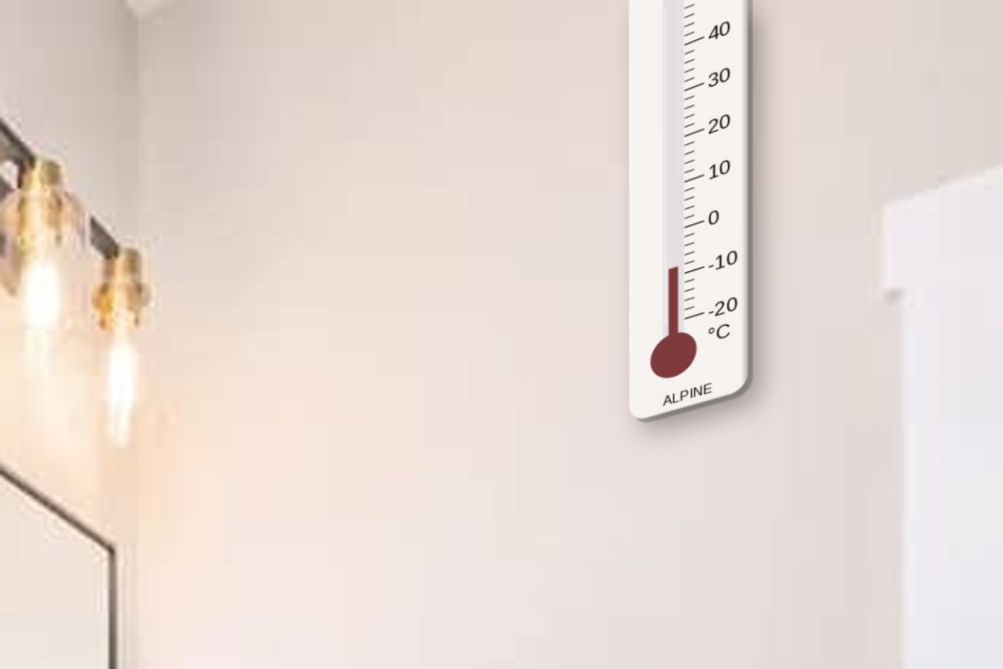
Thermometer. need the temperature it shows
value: -8 °C
